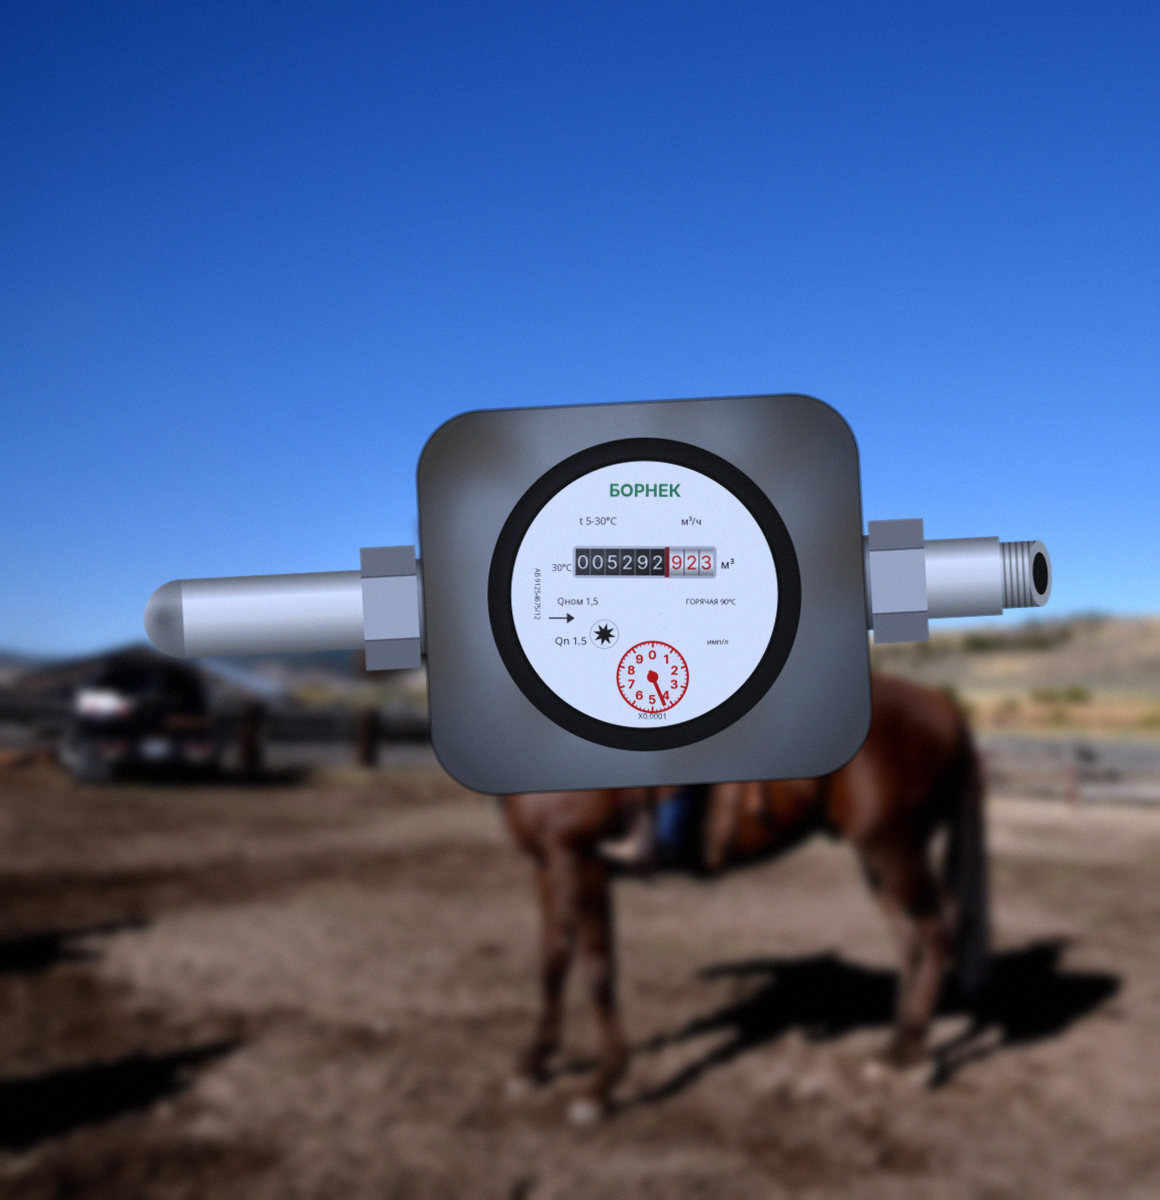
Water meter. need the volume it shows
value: 5292.9234 m³
